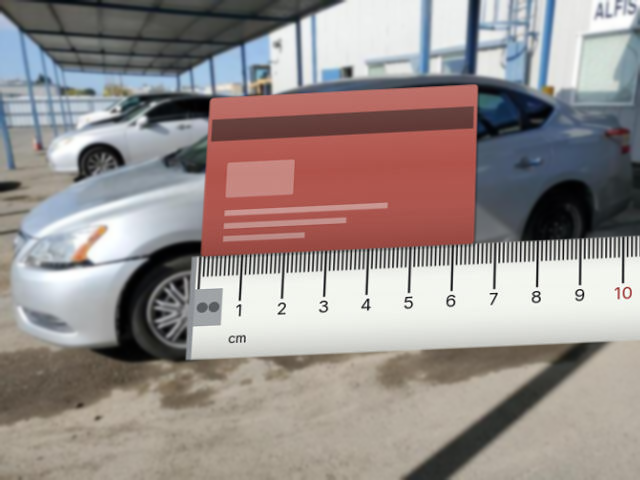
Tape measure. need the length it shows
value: 6.5 cm
